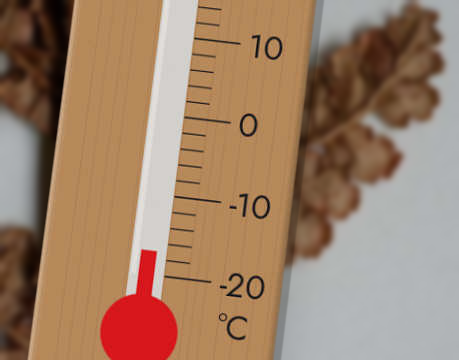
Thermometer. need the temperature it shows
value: -17 °C
